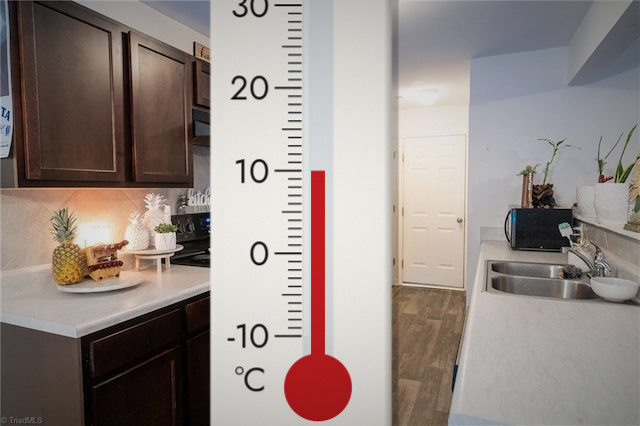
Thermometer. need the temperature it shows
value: 10 °C
